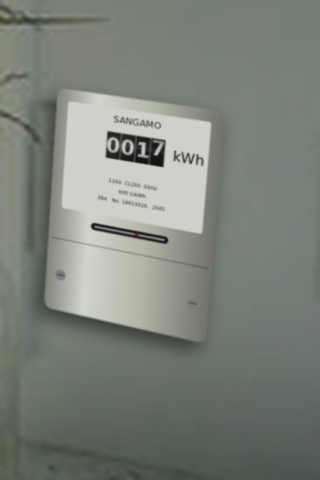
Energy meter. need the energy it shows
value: 17 kWh
